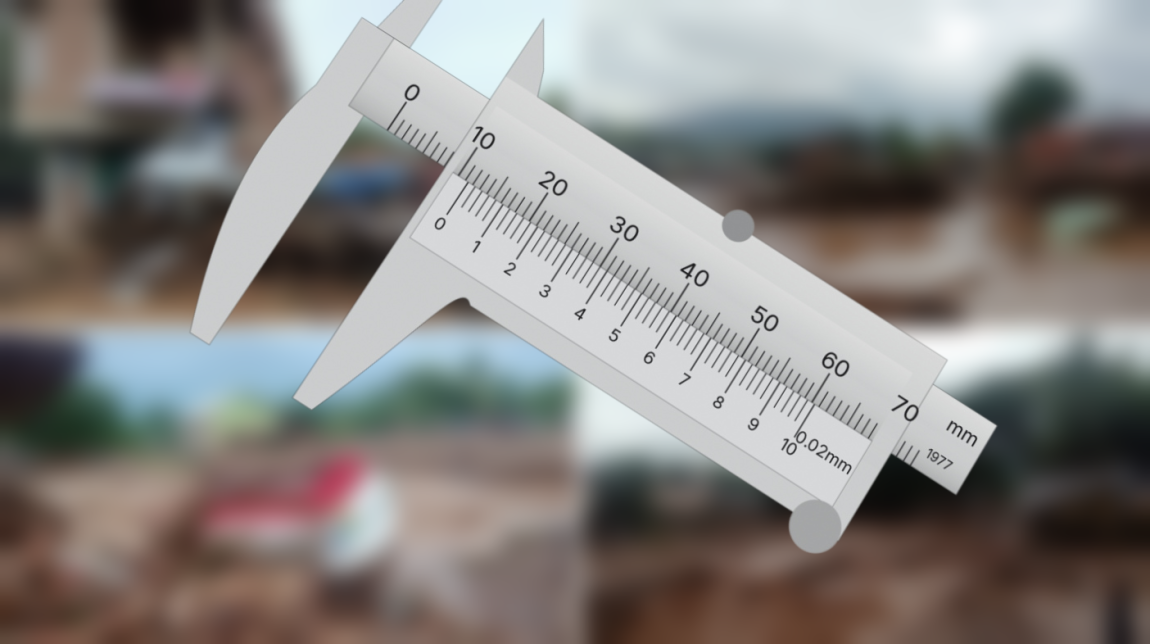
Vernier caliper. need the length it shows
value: 11.4 mm
